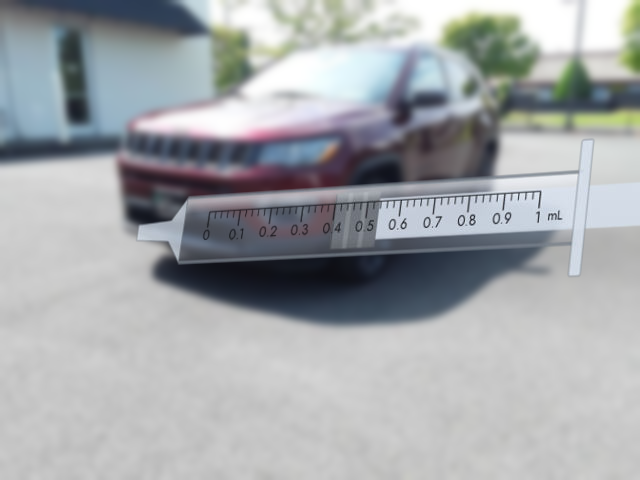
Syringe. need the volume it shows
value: 0.4 mL
